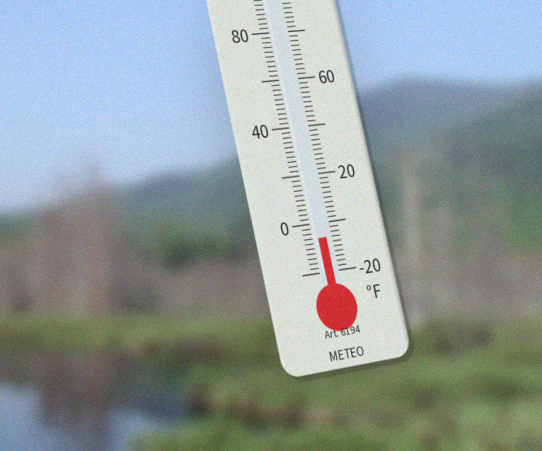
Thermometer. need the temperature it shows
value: -6 °F
